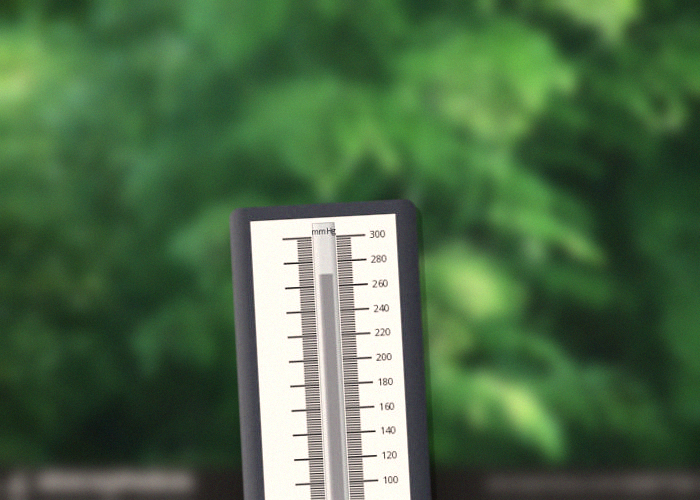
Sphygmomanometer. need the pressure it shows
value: 270 mmHg
